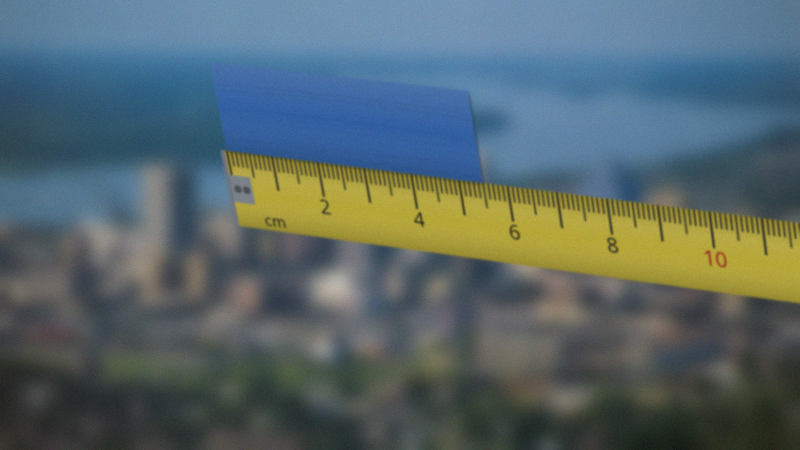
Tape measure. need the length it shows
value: 5.5 cm
